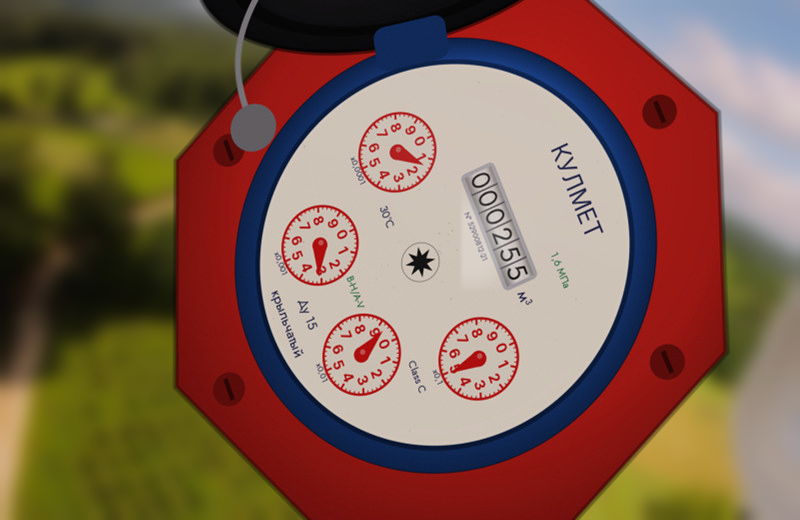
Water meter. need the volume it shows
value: 255.4931 m³
